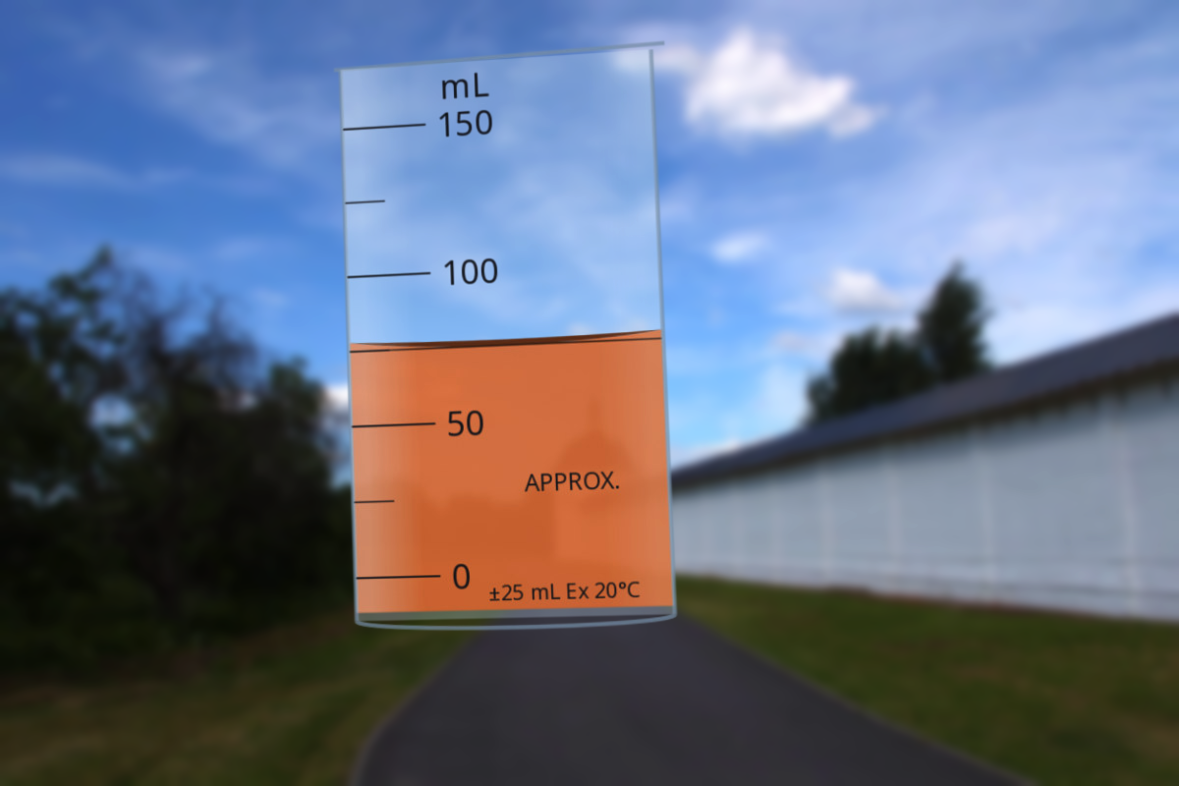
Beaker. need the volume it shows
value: 75 mL
